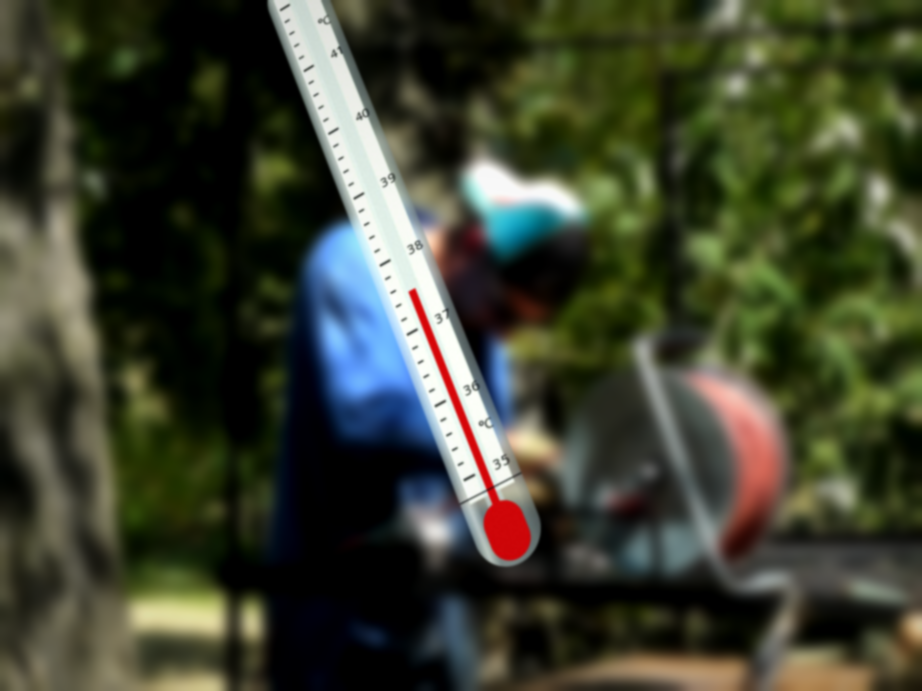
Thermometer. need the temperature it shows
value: 37.5 °C
